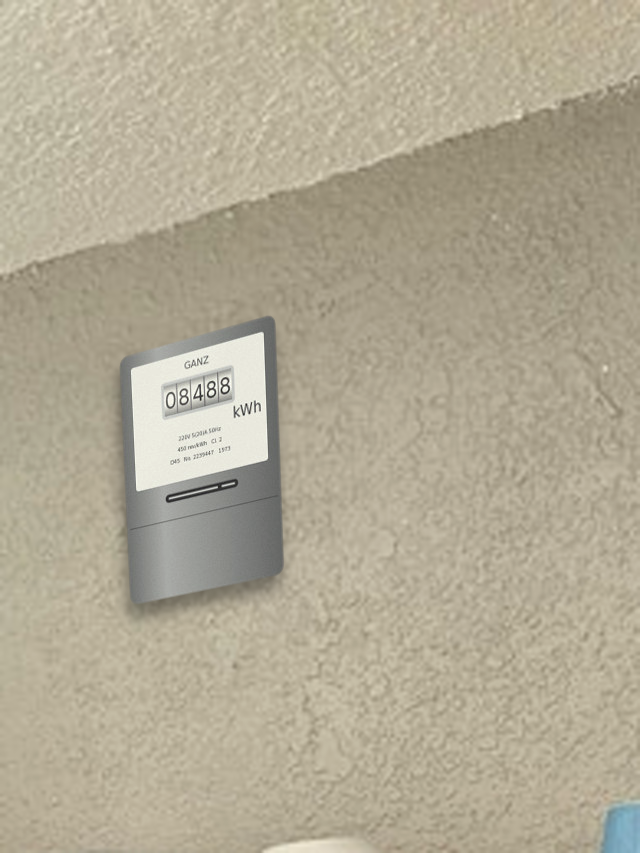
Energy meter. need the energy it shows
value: 8488 kWh
